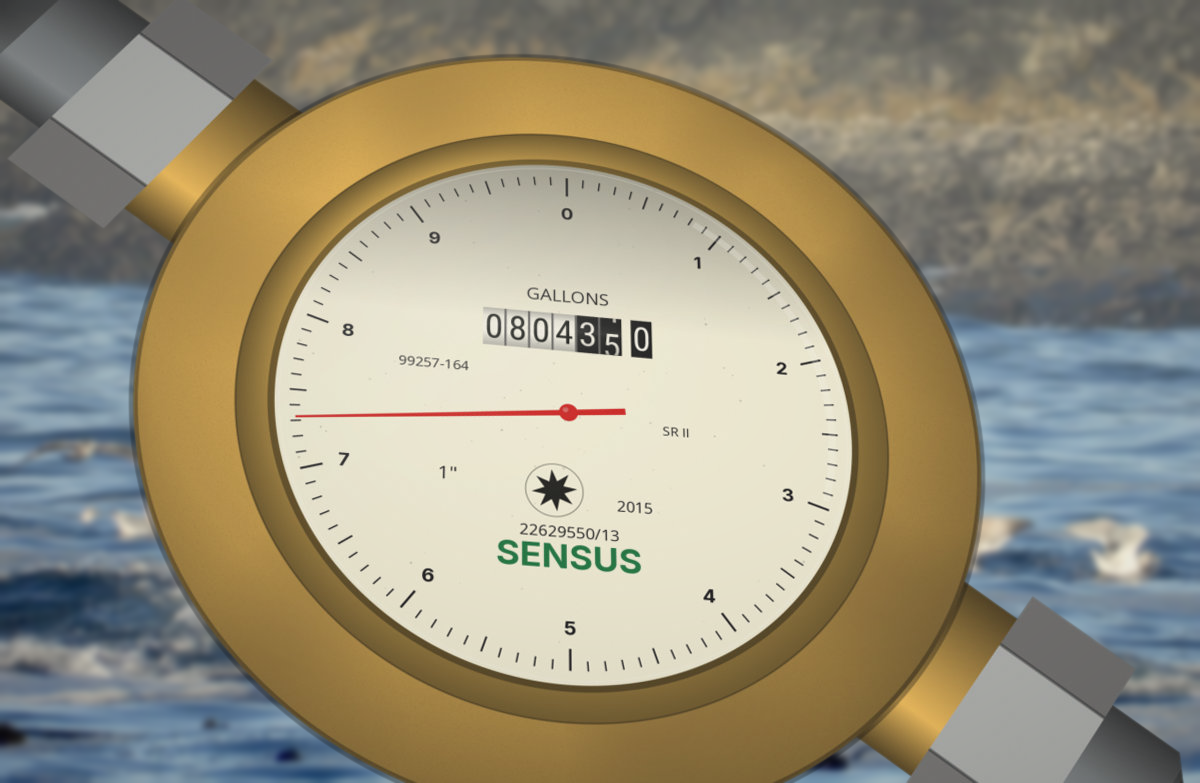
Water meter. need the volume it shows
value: 804347.3 gal
